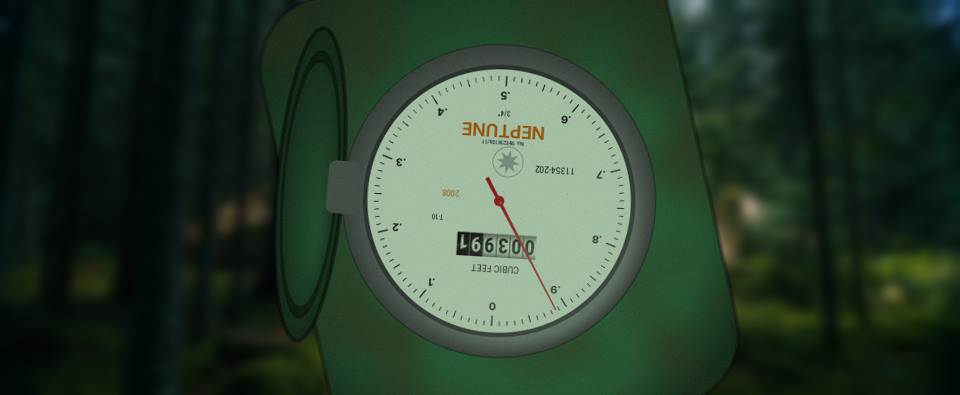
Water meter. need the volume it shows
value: 3990.91 ft³
